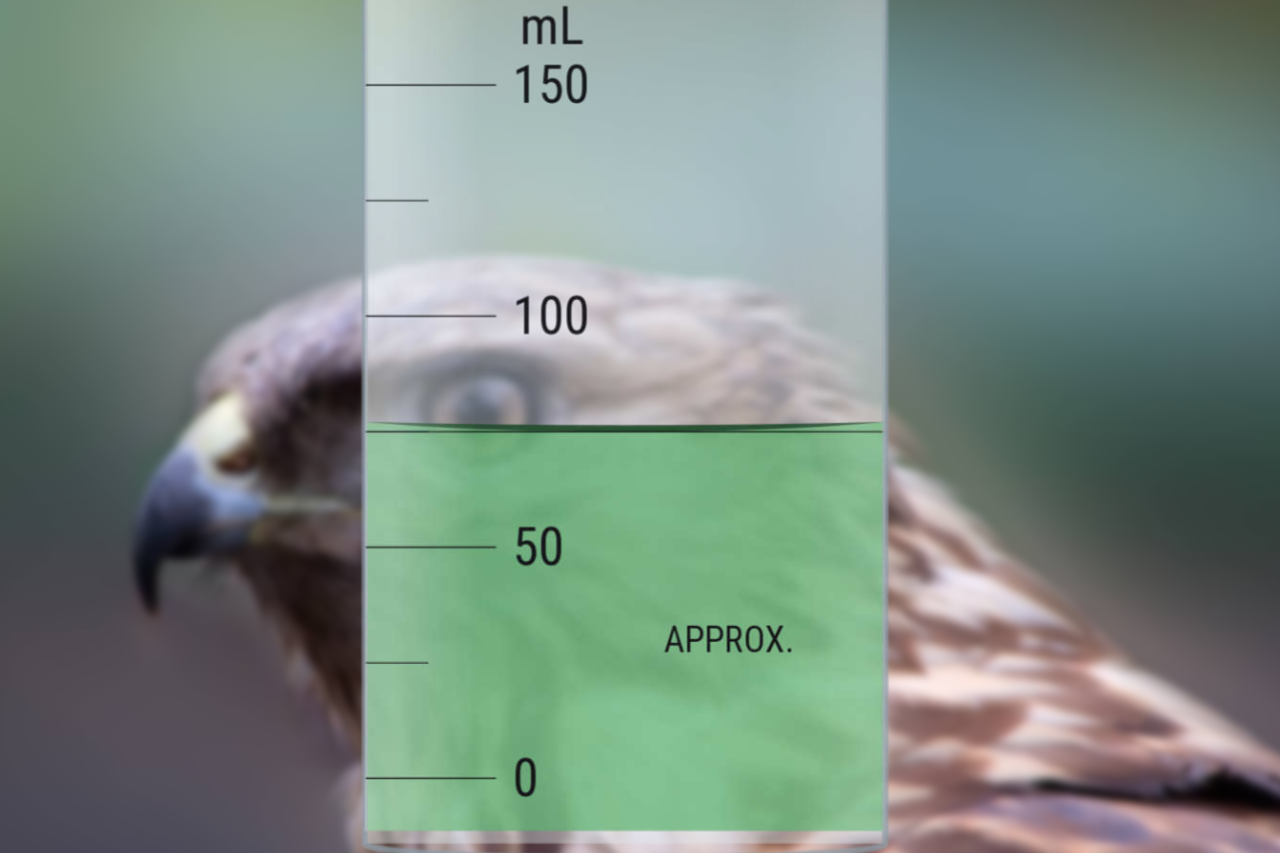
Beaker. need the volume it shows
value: 75 mL
